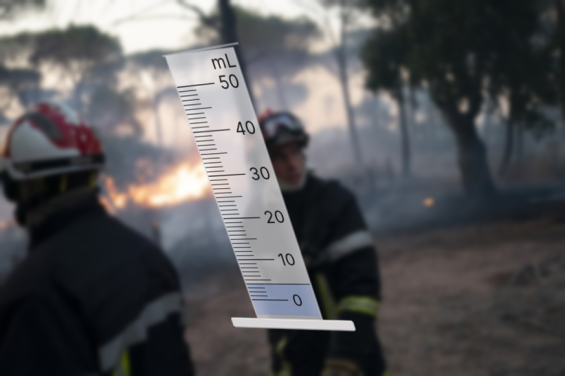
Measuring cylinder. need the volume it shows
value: 4 mL
